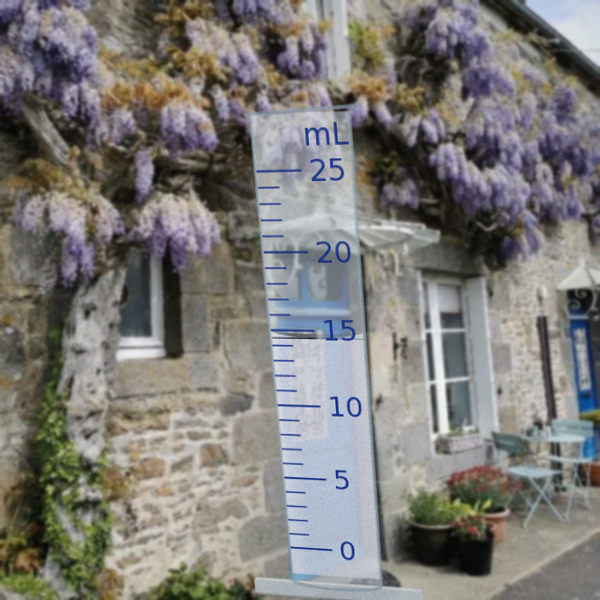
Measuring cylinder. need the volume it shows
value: 14.5 mL
